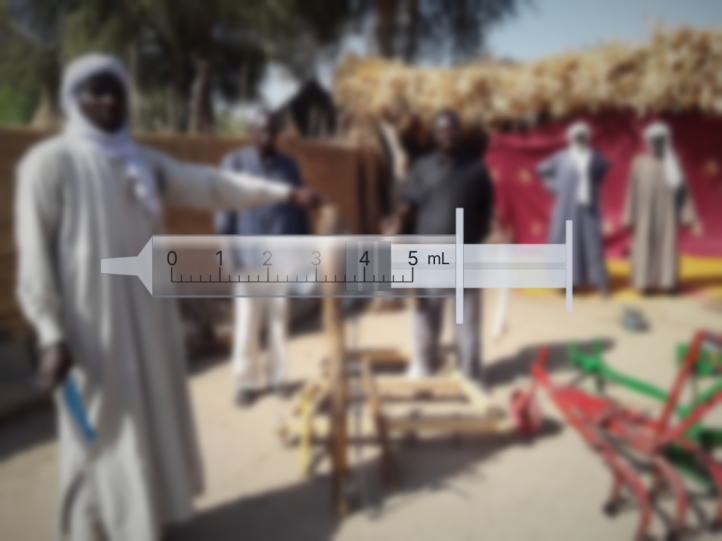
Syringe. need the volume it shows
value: 3.6 mL
